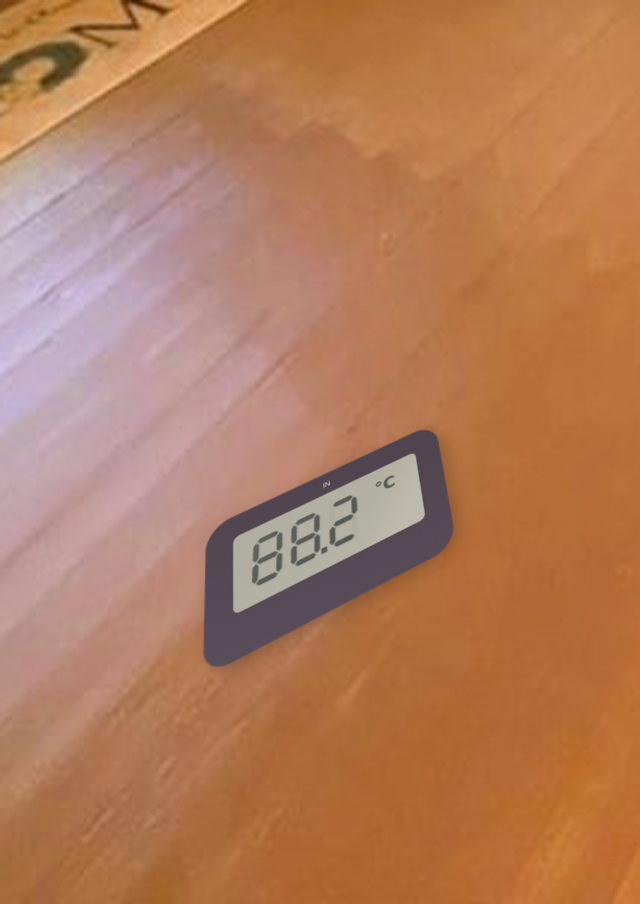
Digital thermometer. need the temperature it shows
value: 88.2 °C
